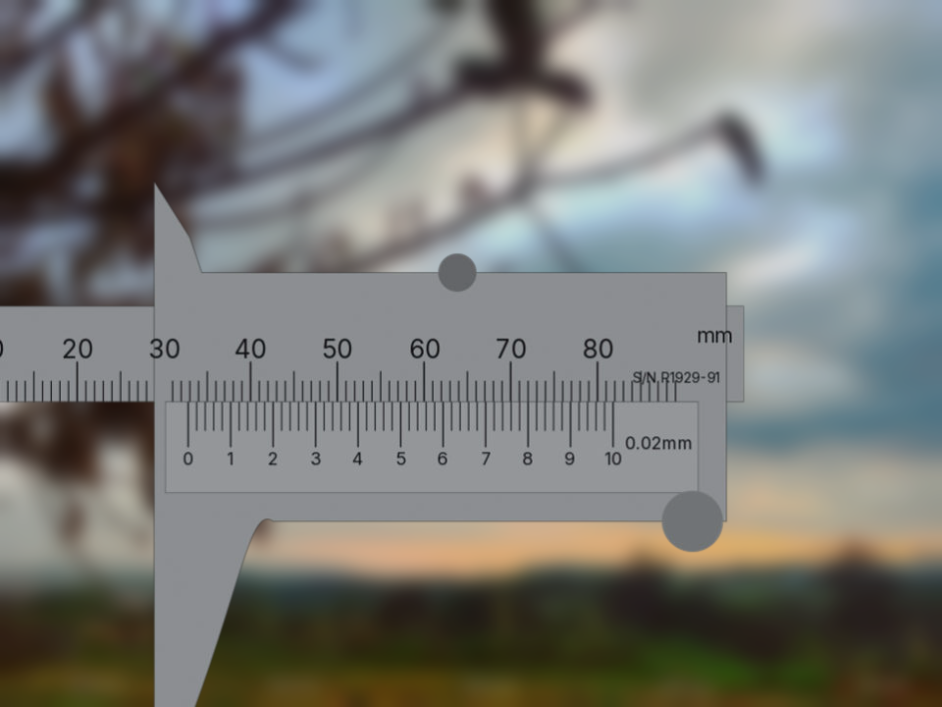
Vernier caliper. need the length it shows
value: 32.8 mm
